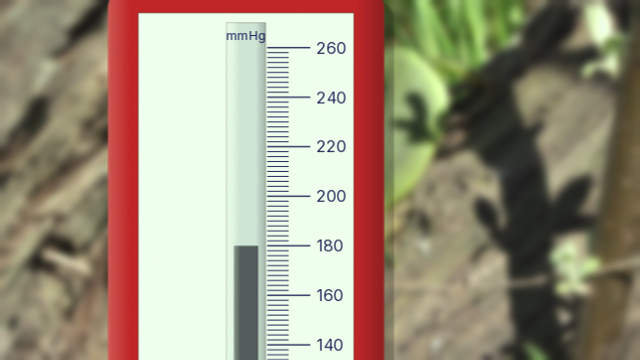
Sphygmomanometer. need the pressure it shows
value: 180 mmHg
